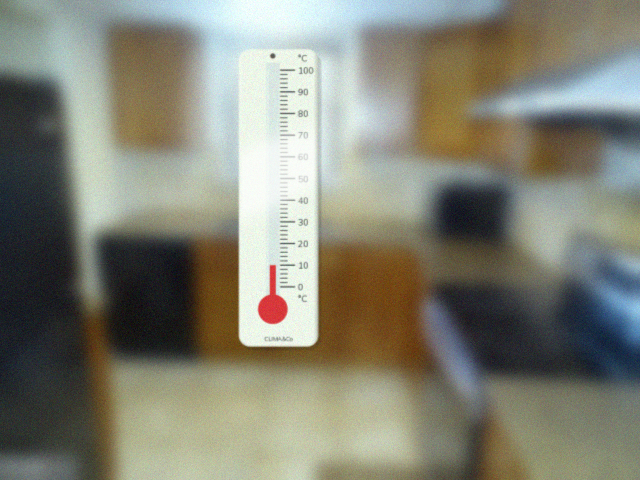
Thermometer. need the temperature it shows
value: 10 °C
